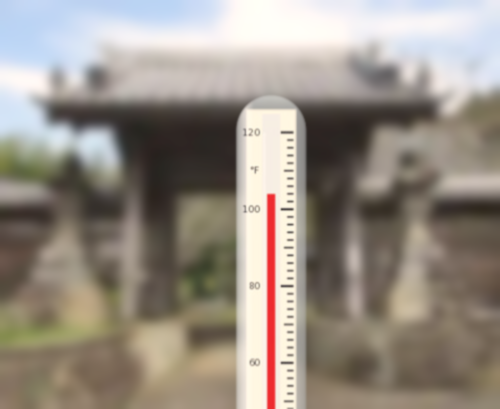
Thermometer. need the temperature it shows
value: 104 °F
